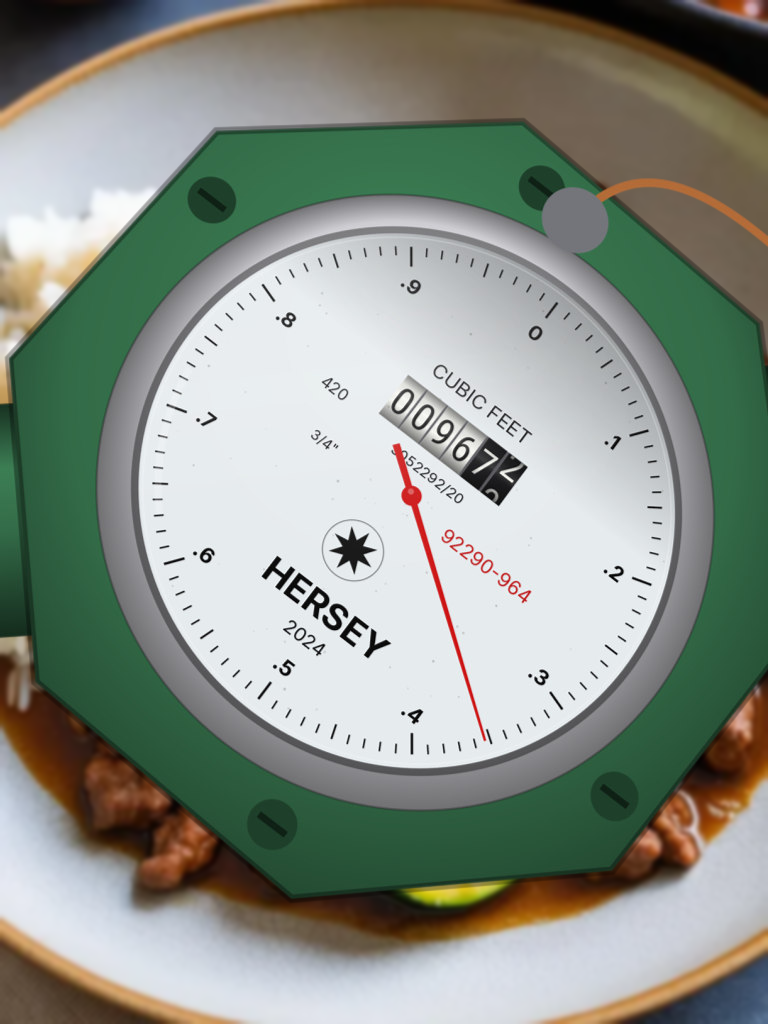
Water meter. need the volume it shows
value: 9672.35 ft³
